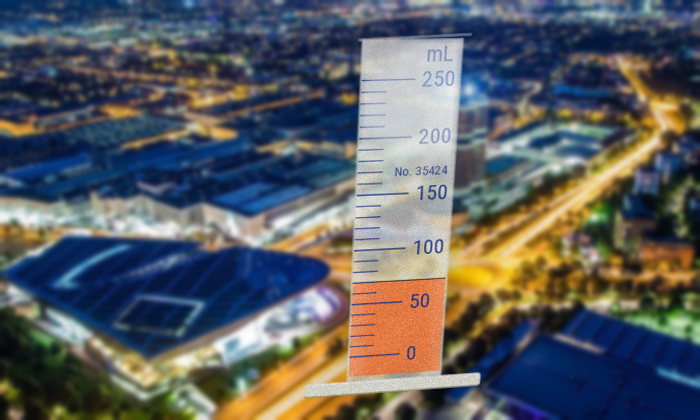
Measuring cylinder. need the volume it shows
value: 70 mL
